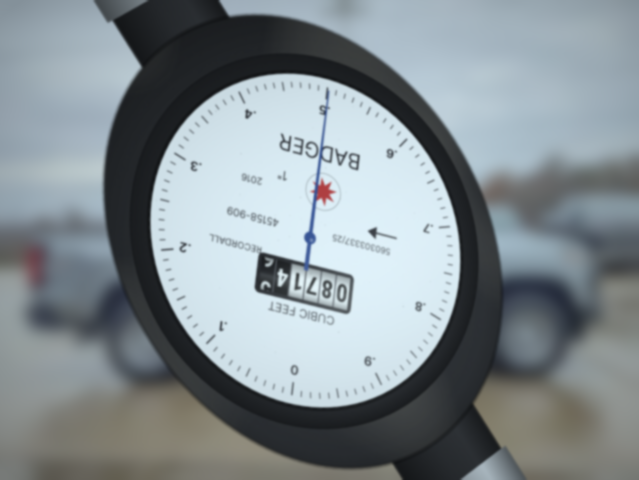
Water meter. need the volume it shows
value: 87145.50 ft³
